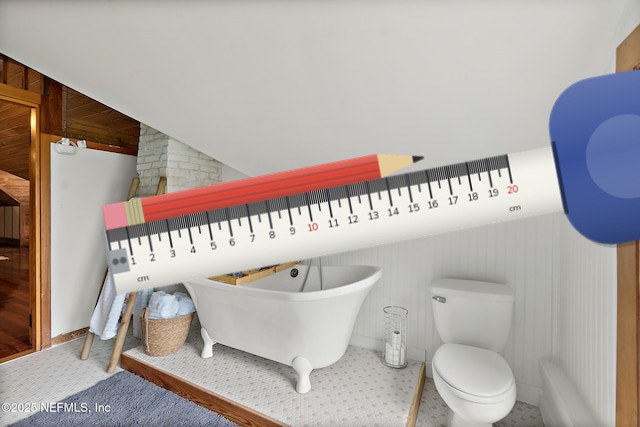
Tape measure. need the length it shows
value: 16 cm
